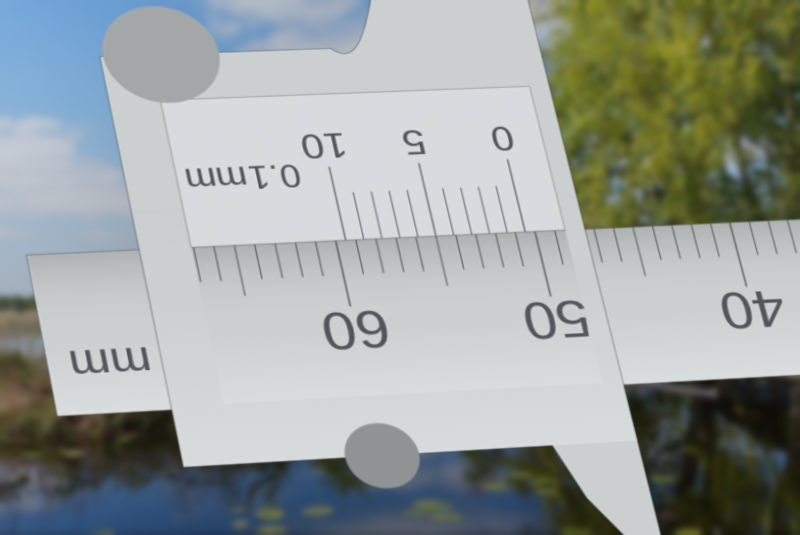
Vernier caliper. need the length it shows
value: 50.5 mm
